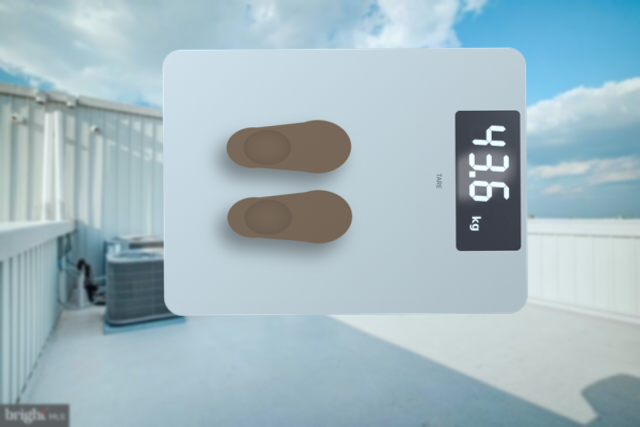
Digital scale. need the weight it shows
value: 43.6 kg
